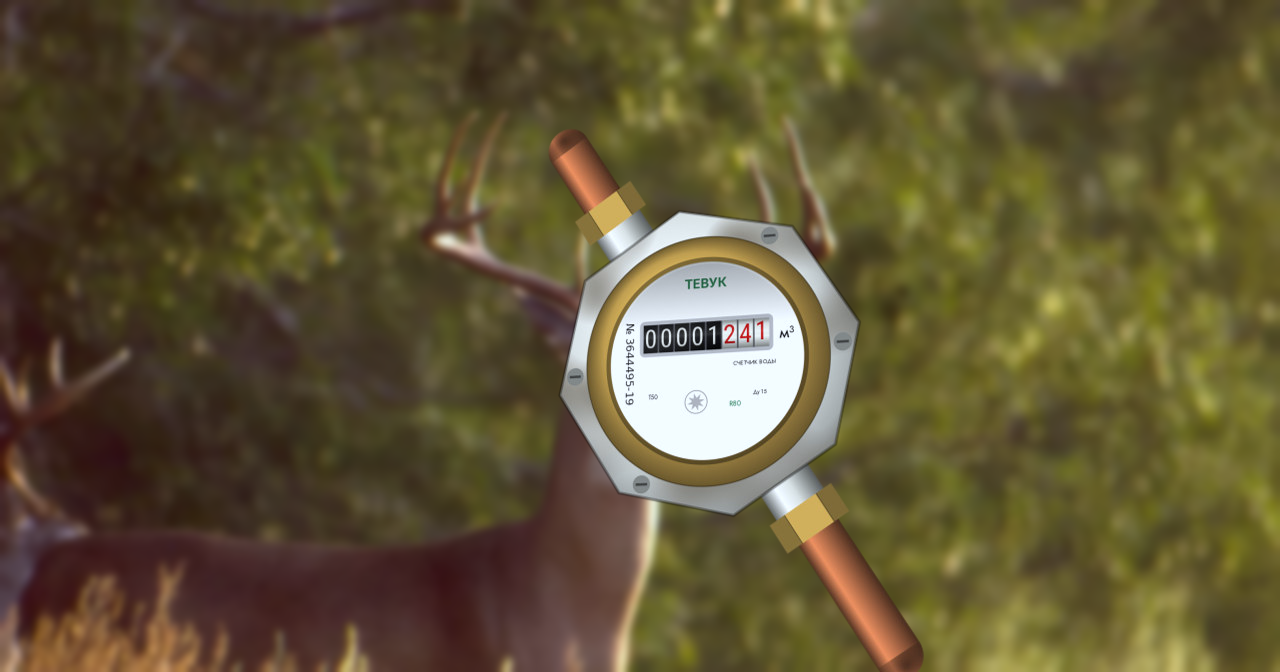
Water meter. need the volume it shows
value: 1.241 m³
